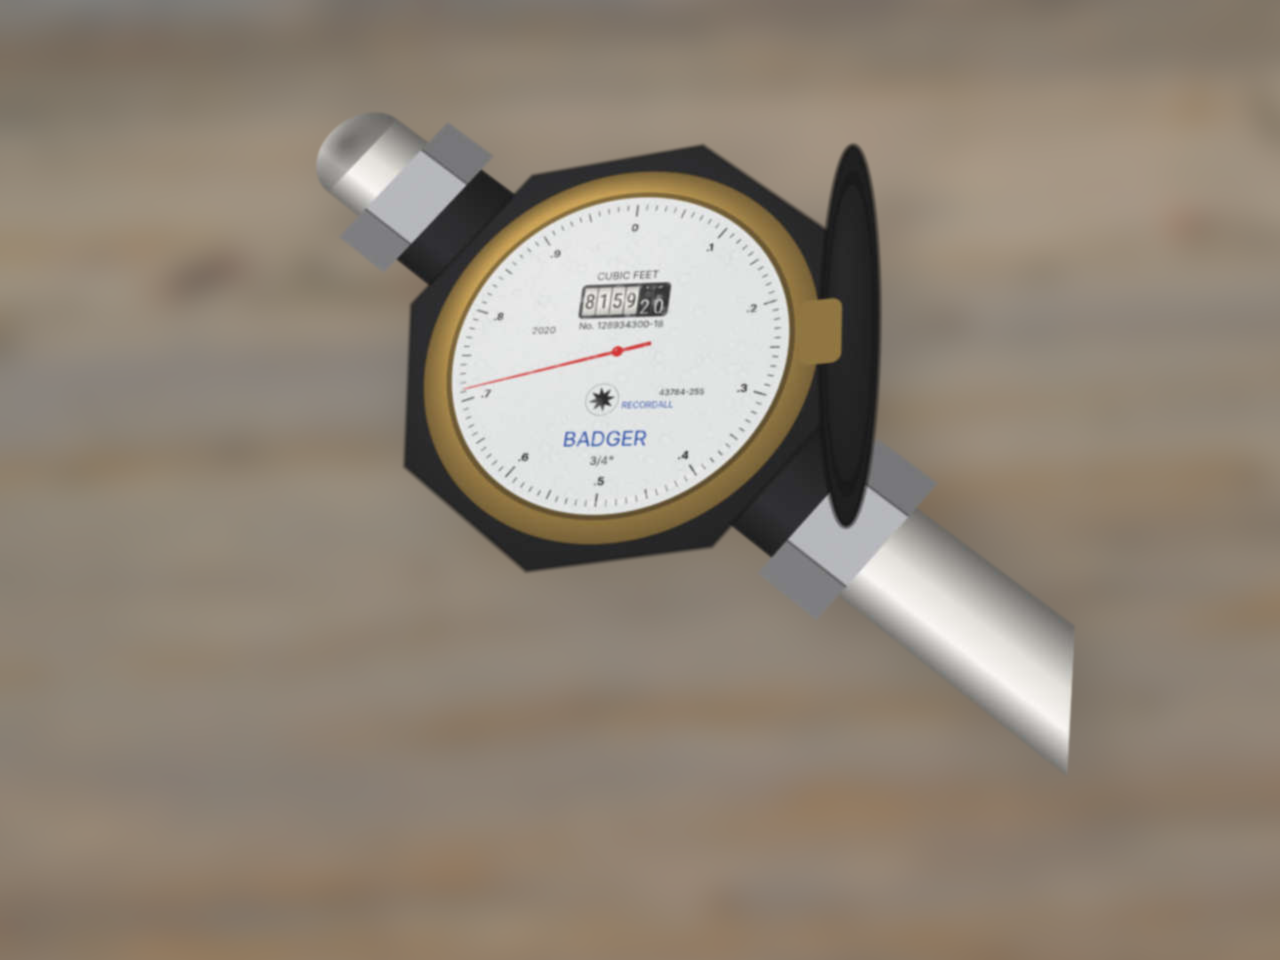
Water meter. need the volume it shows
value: 815919.71 ft³
